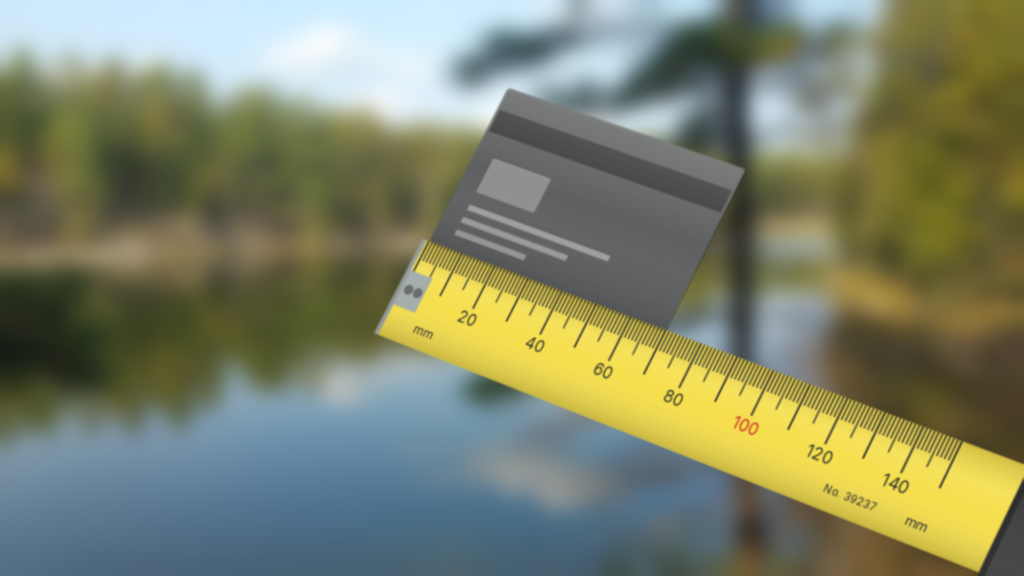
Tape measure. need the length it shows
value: 70 mm
